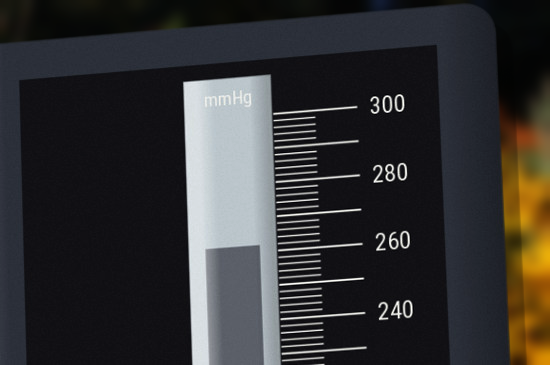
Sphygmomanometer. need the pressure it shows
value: 262 mmHg
